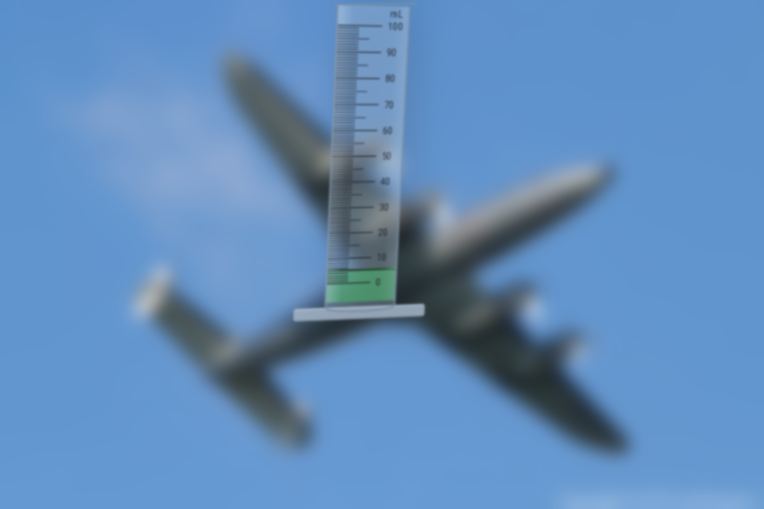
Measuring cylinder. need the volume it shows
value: 5 mL
